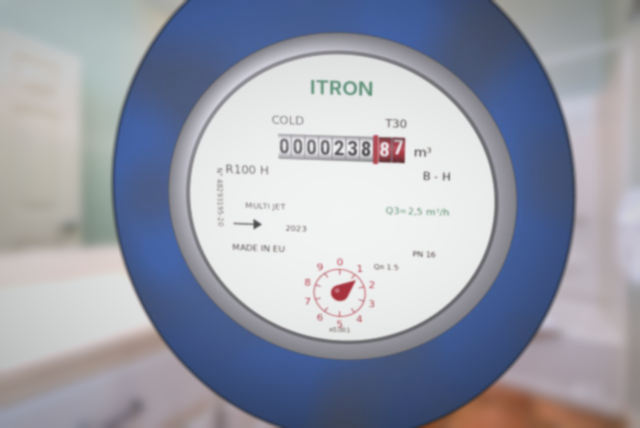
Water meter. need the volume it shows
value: 238.871 m³
